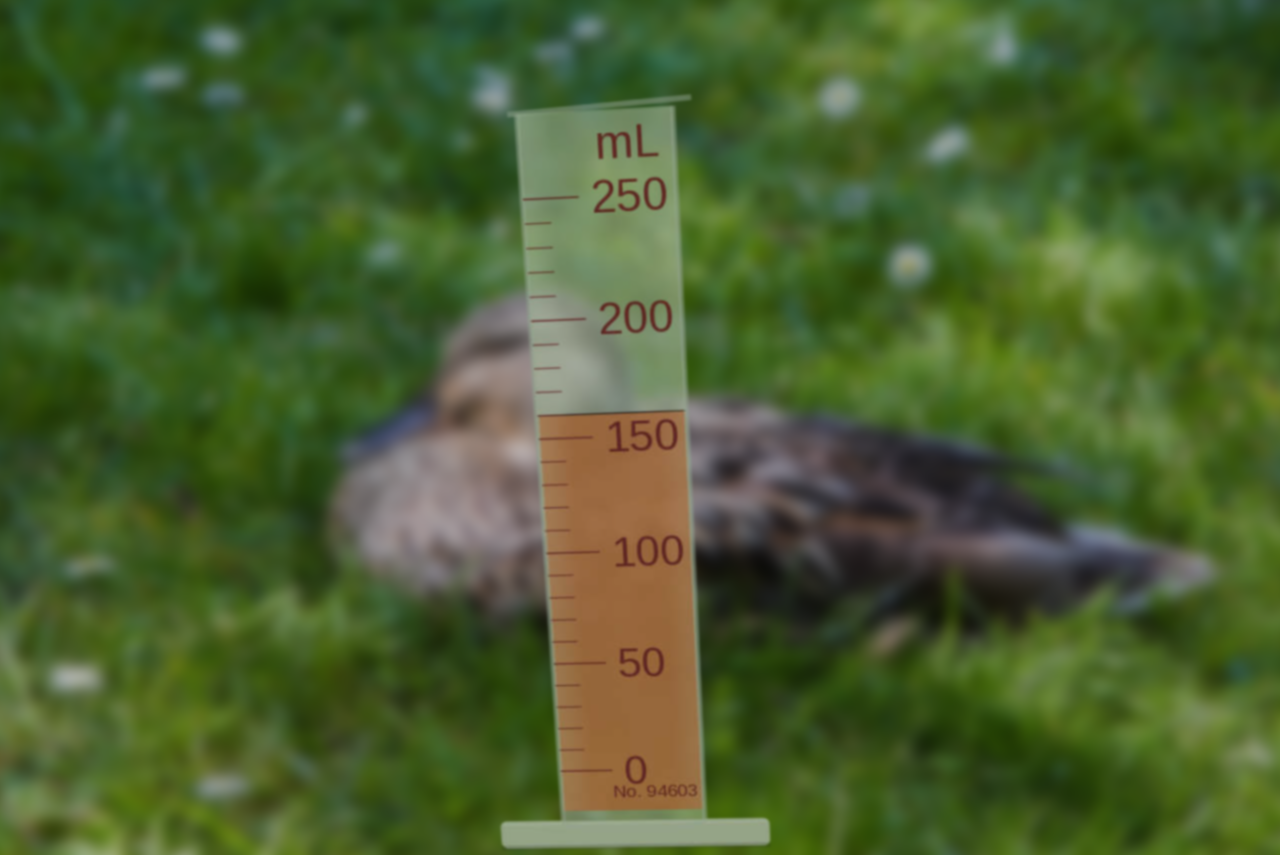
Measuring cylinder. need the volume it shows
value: 160 mL
